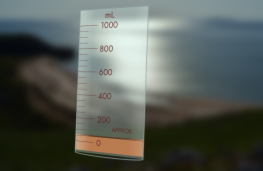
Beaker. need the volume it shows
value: 50 mL
